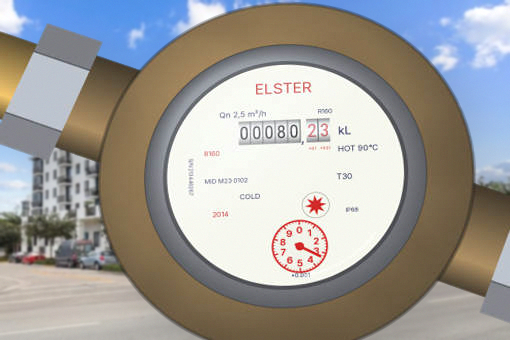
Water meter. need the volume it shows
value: 80.233 kL
